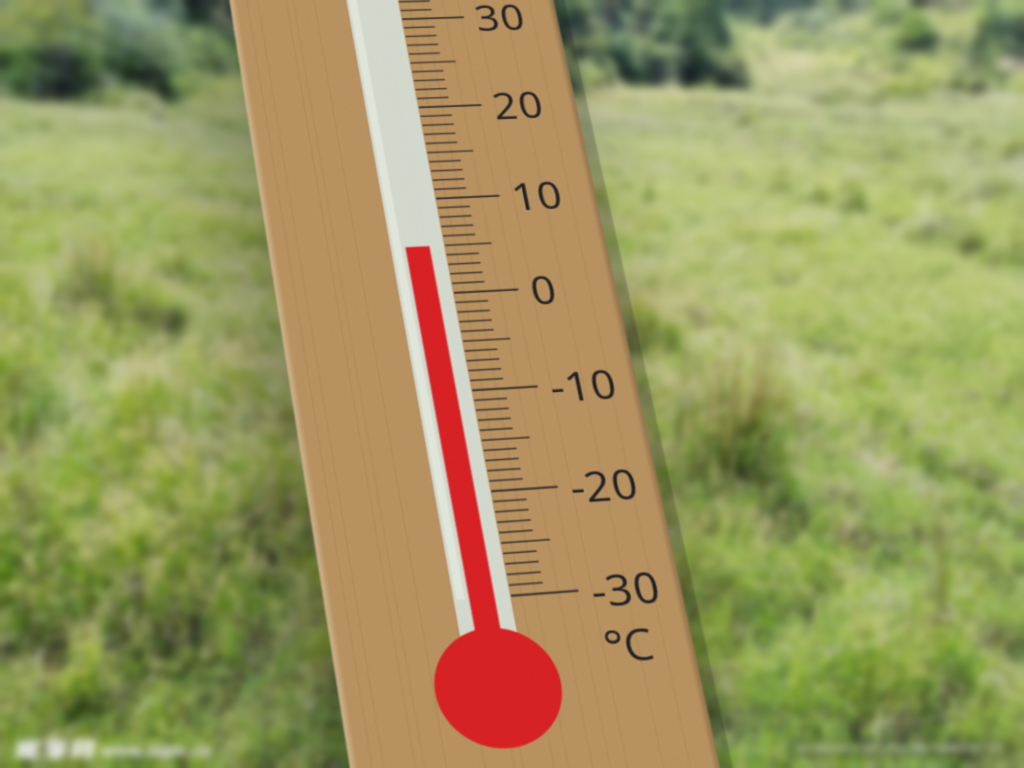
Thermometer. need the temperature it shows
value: 5 °C
